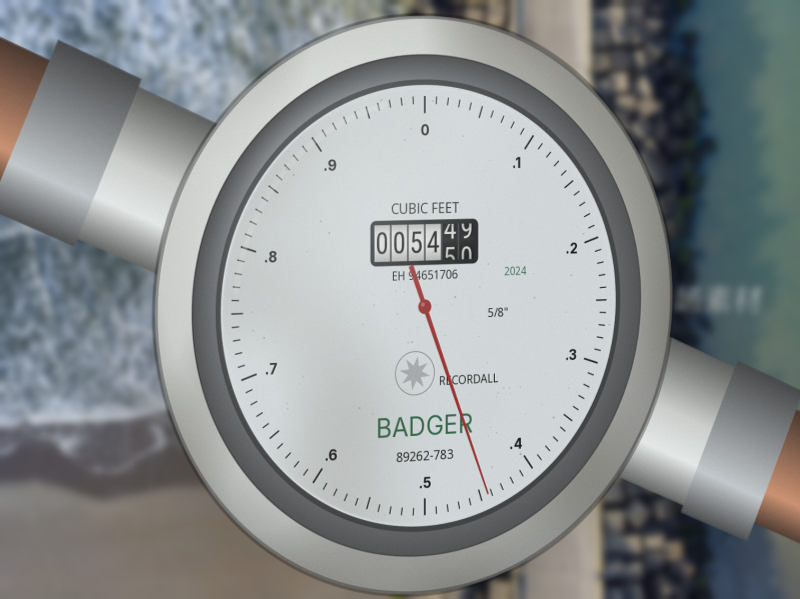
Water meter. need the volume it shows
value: 5449.44 ft³
